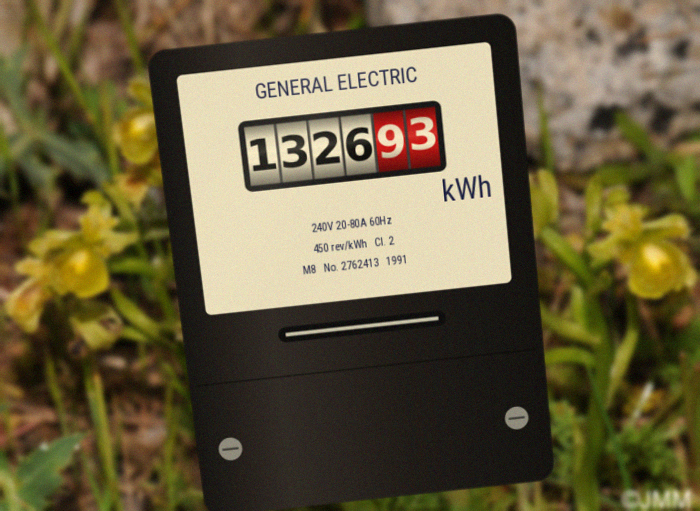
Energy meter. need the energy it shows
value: 1326.93 kWh
